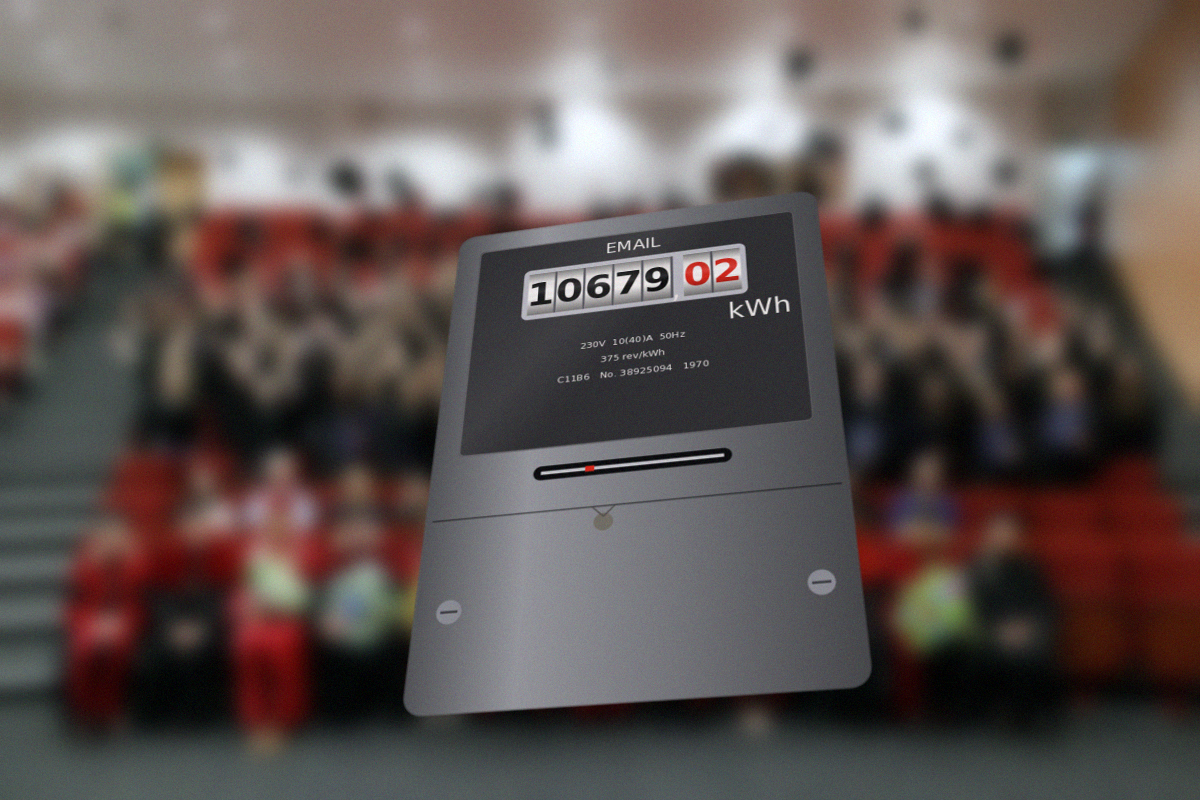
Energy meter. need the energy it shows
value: 10679.02 kWh
